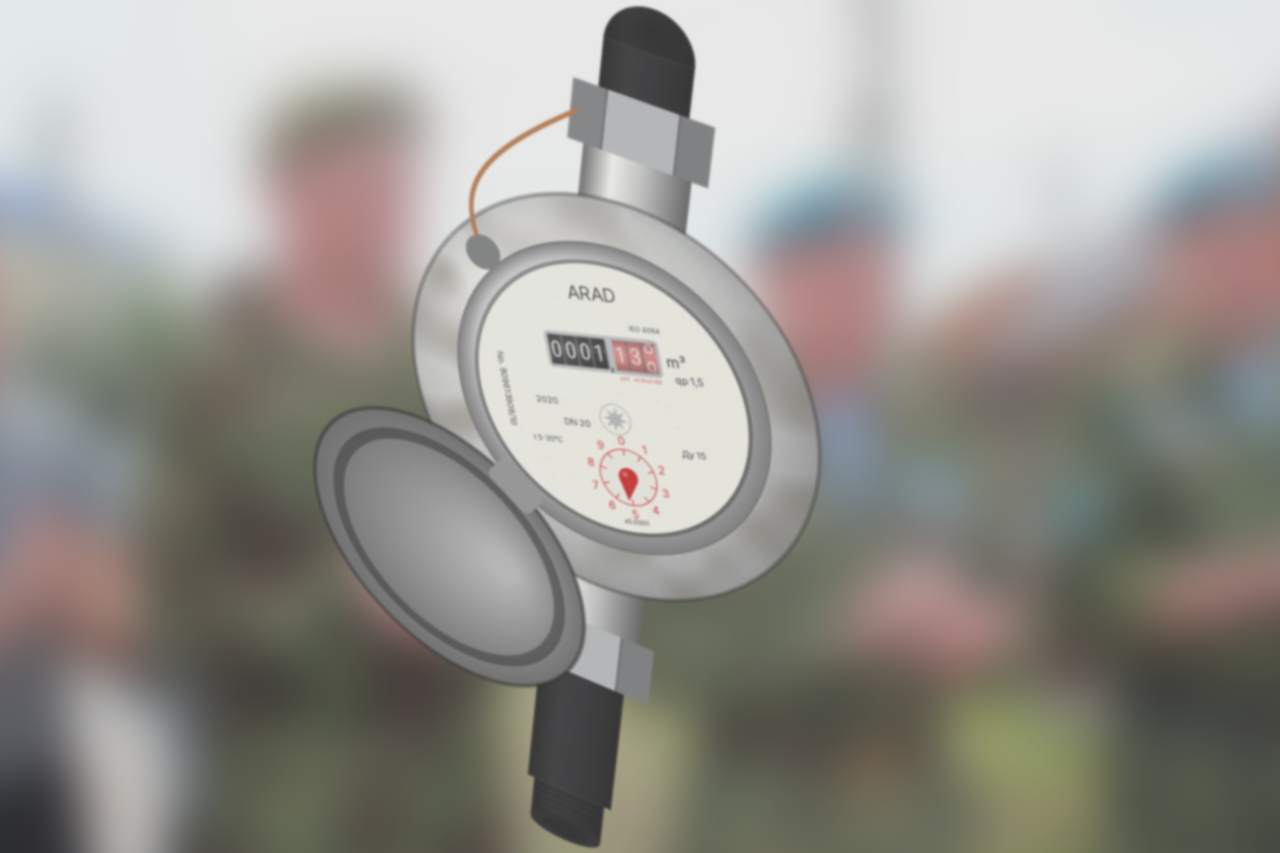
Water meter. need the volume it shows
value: 1.1385 m³
